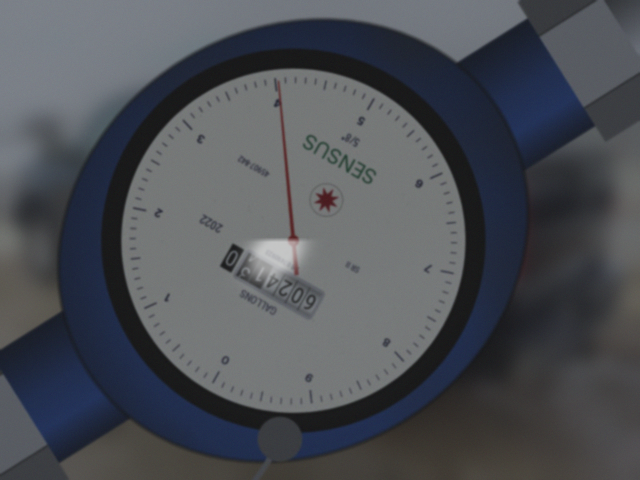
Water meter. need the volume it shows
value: 6024134.0 gal
